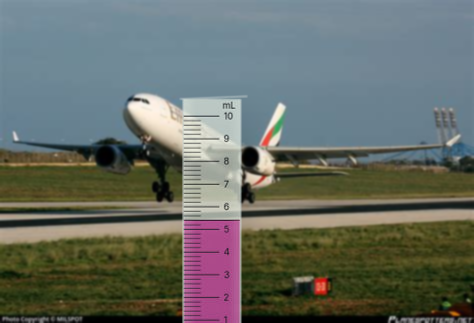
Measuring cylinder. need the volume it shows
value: 5.4 mL
